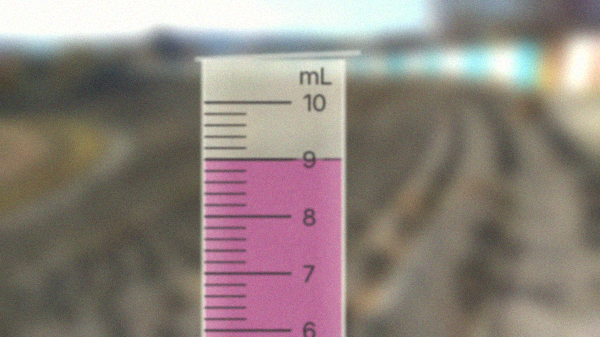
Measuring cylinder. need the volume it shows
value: 9 mL
